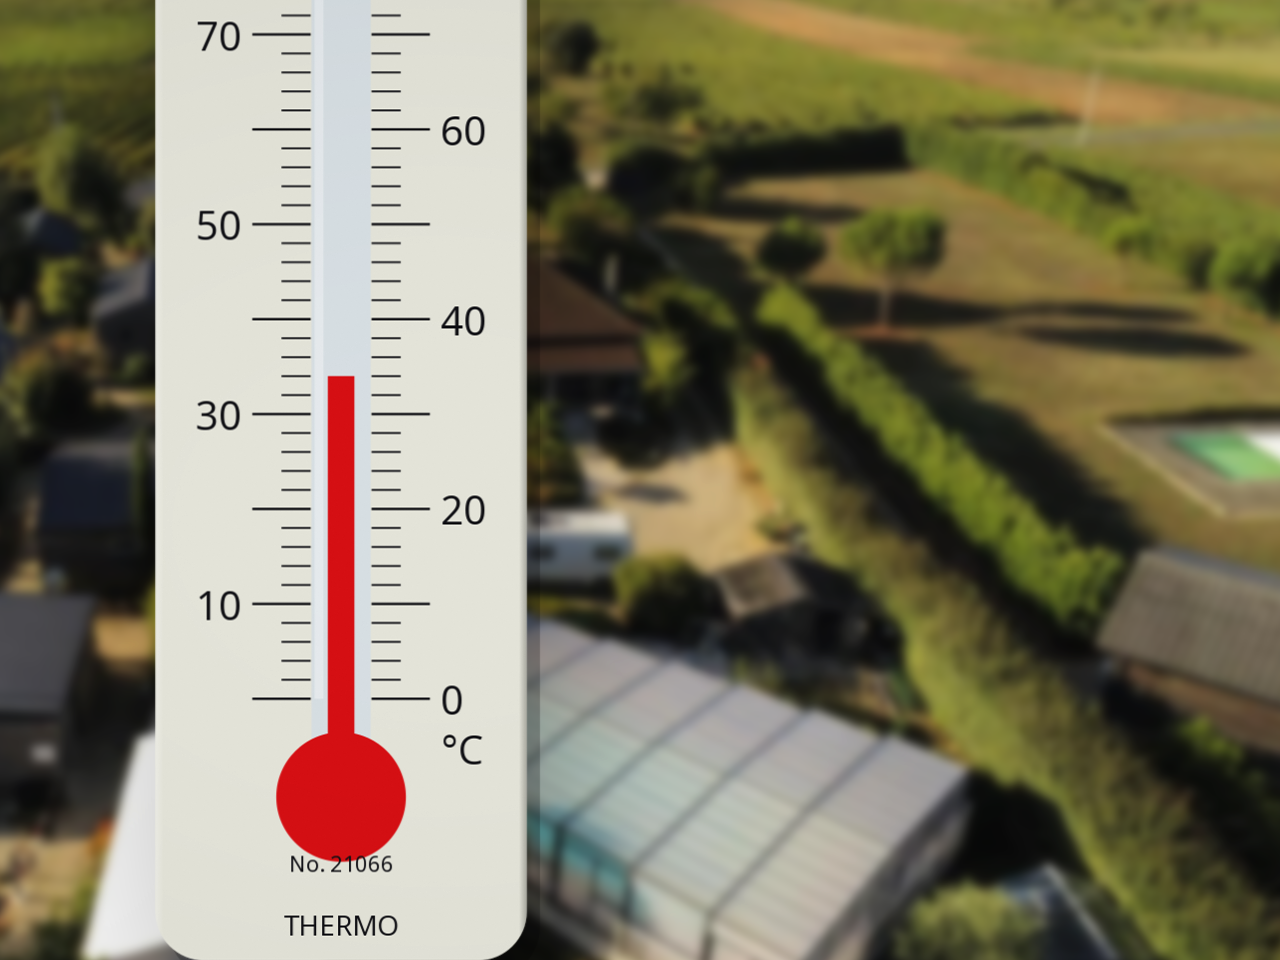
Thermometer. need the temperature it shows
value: 34 °C
